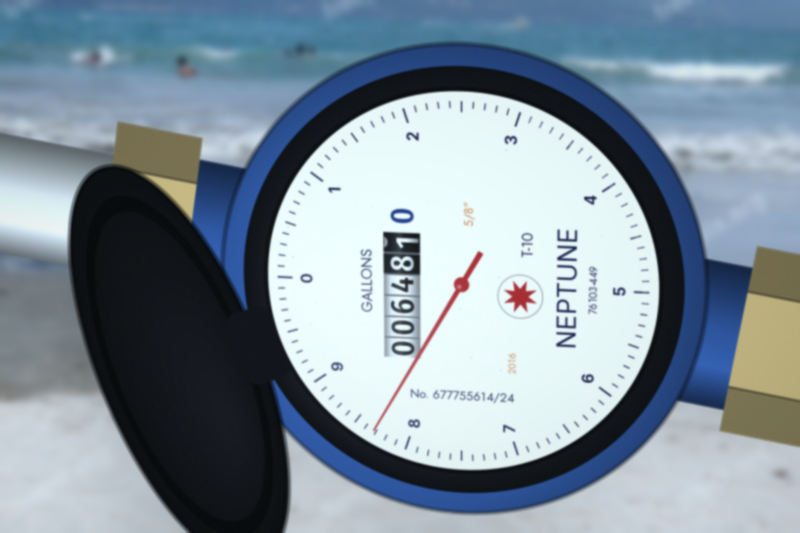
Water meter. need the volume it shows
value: 64808.3 gal
